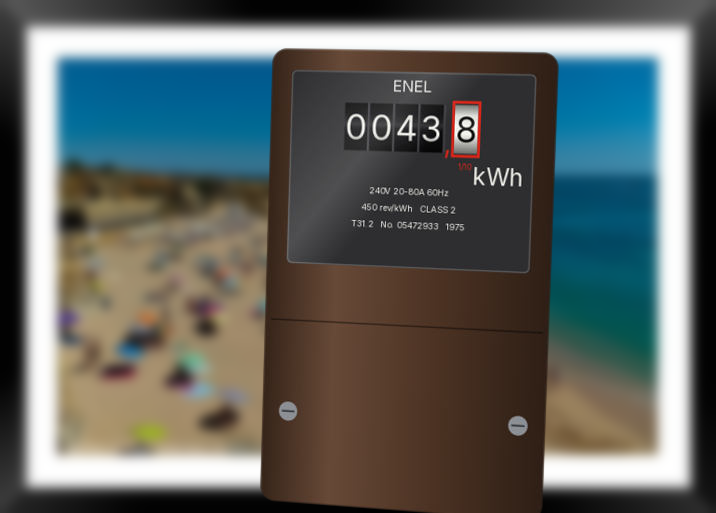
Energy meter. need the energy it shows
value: 43.8 kWh
